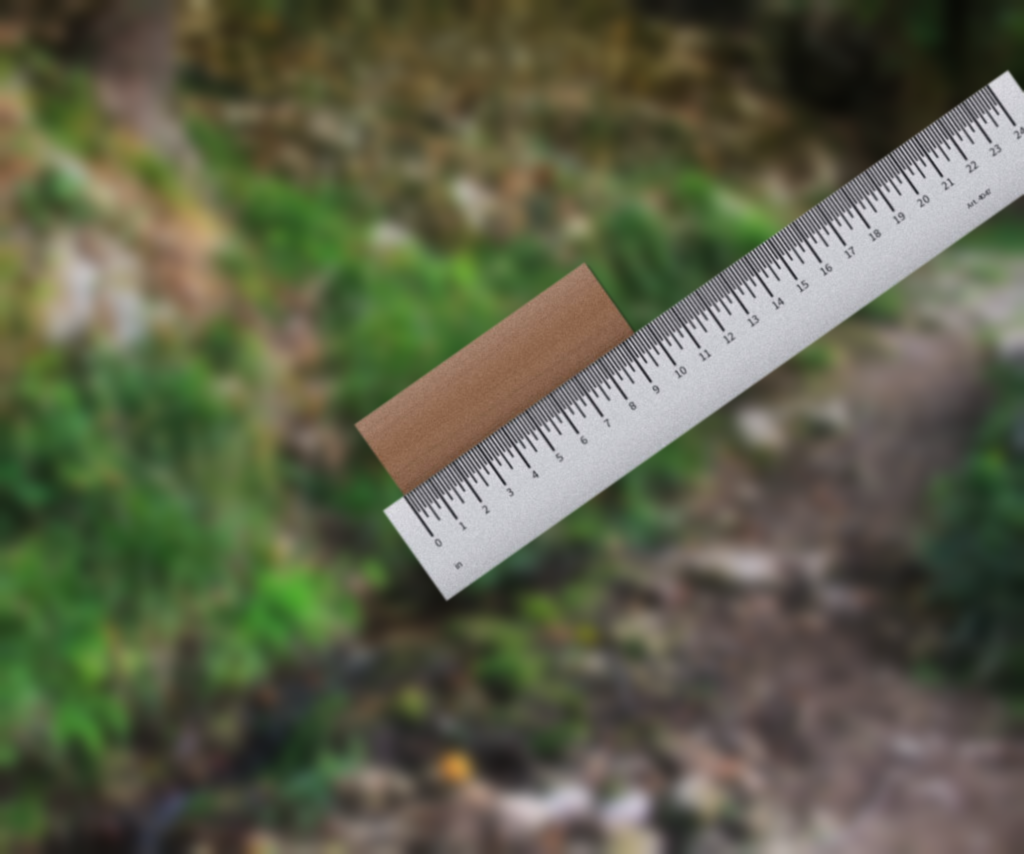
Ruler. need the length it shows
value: 9.5 in
